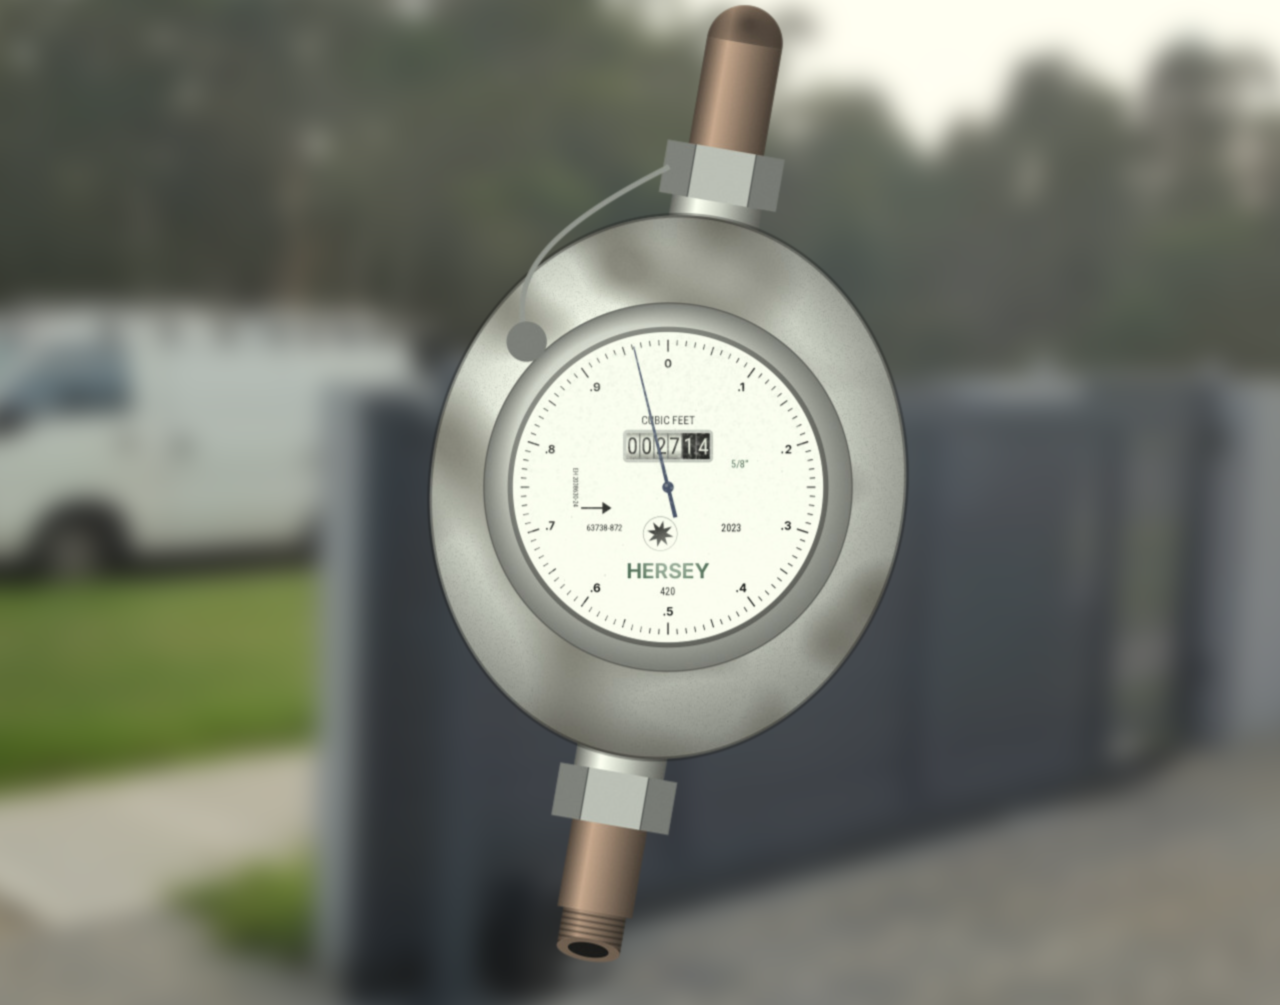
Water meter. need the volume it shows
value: 2713.96 ft³
